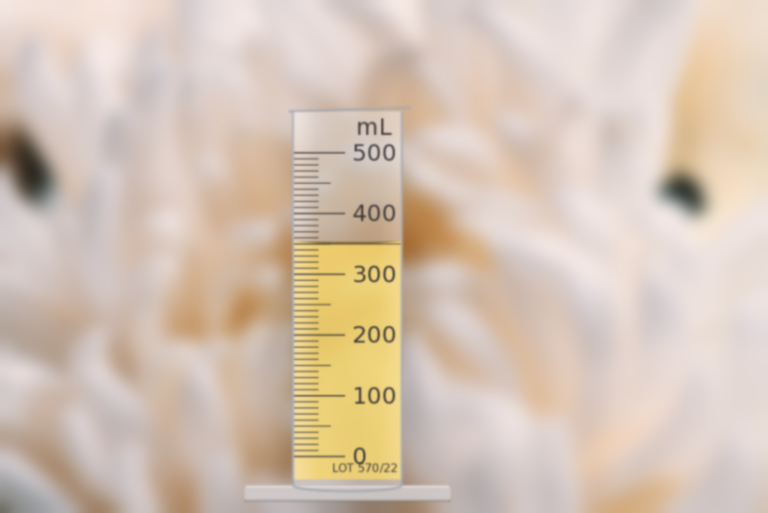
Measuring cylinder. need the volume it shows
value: 350 mL
